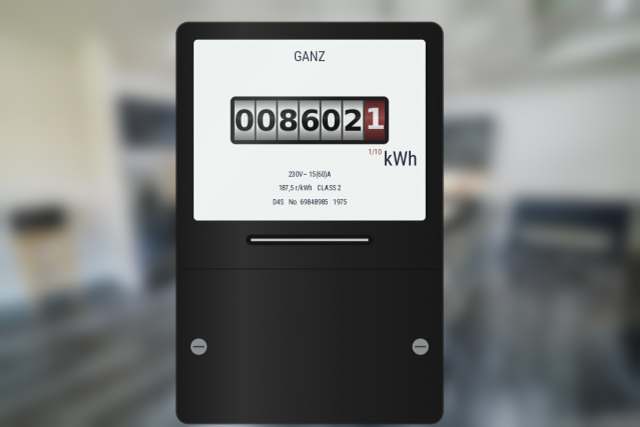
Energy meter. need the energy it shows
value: 8602.1 kWh
